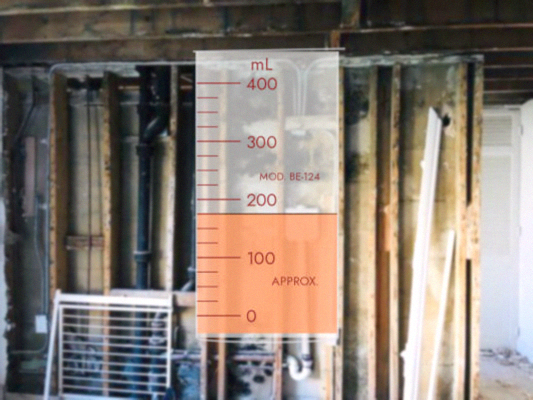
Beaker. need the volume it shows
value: 175 mL
